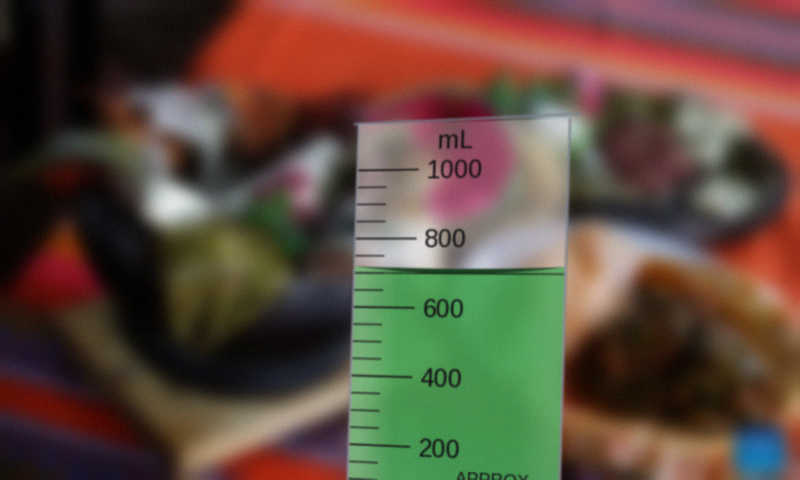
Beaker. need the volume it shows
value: 700 mL
